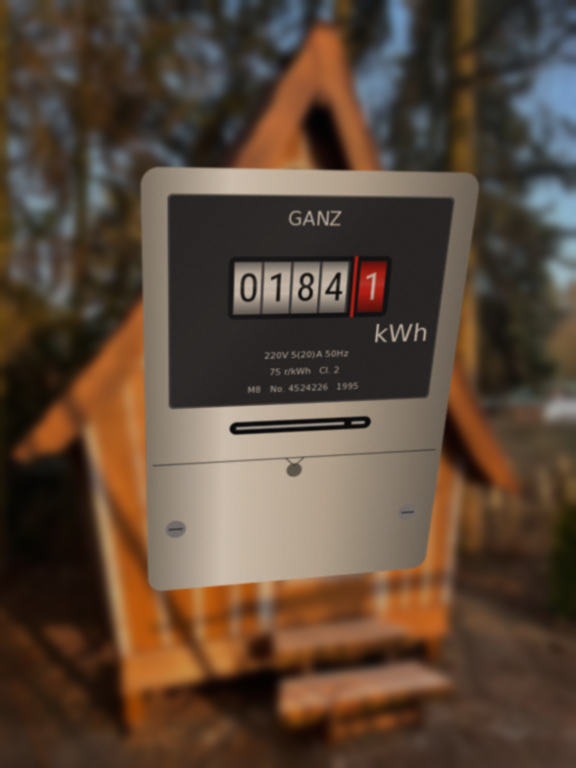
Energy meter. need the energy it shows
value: 184.1 kWh
